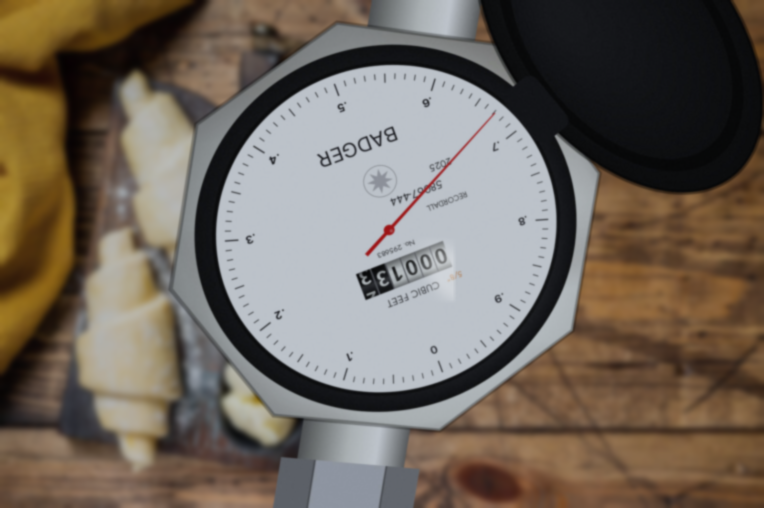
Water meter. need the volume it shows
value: 132.67 ft³
